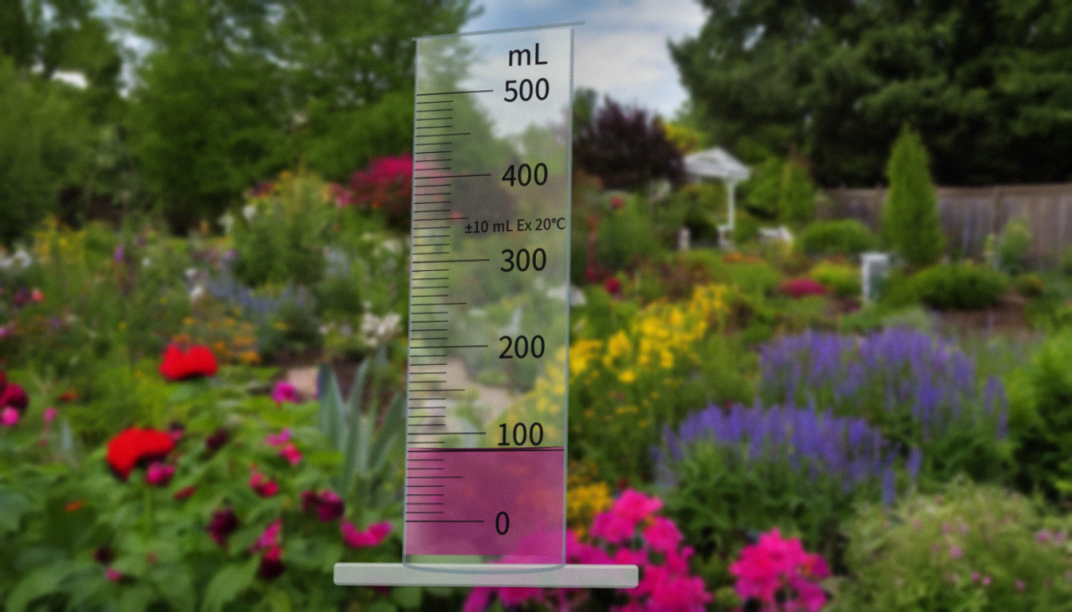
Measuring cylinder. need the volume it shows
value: 80 mL
